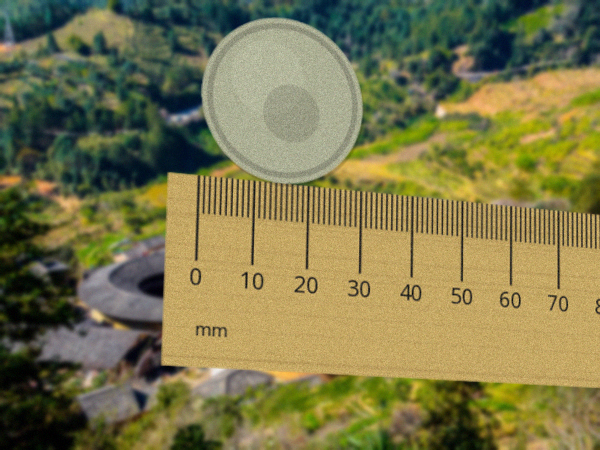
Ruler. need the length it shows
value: 30 mm
